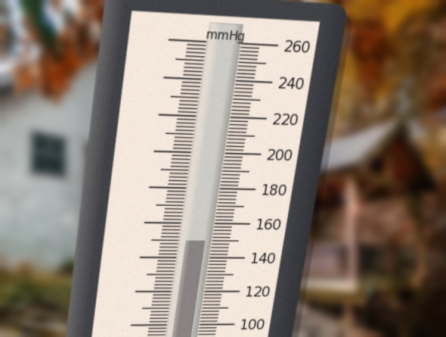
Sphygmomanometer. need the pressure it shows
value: 150 mmHg
